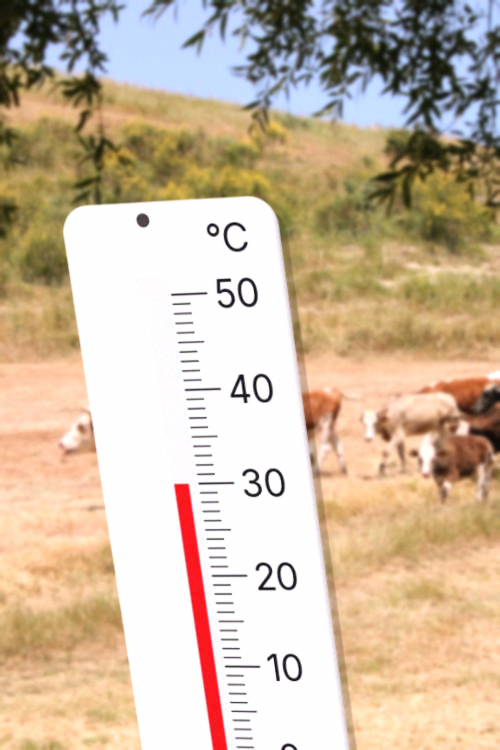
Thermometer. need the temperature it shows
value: 30 °C
